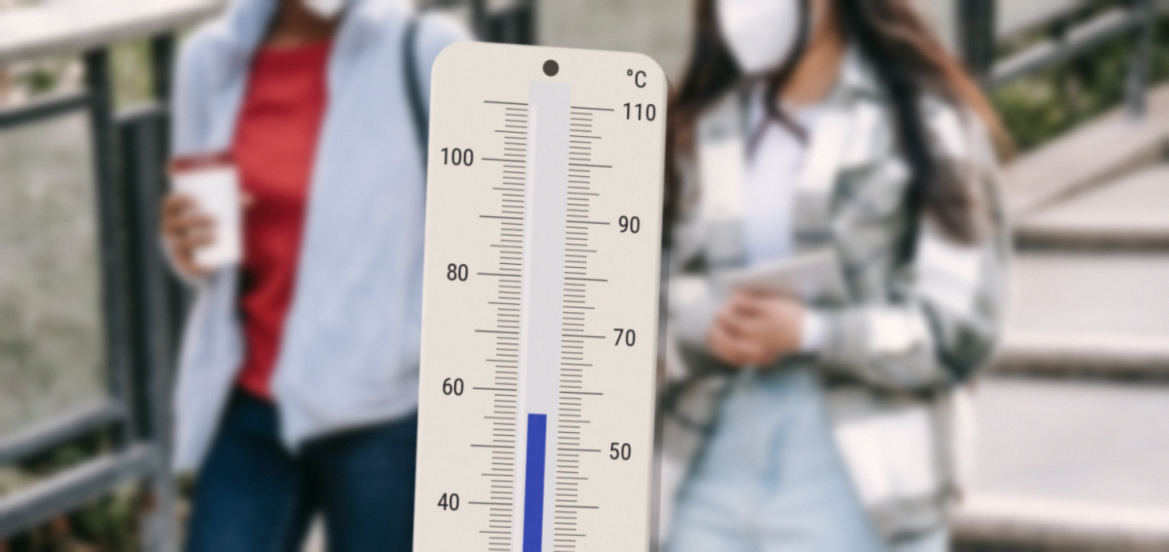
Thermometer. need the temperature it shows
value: 56 °C
